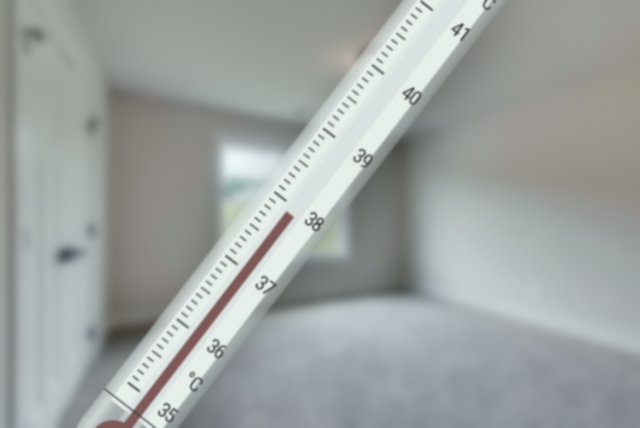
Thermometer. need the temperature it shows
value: 37.9 °C
